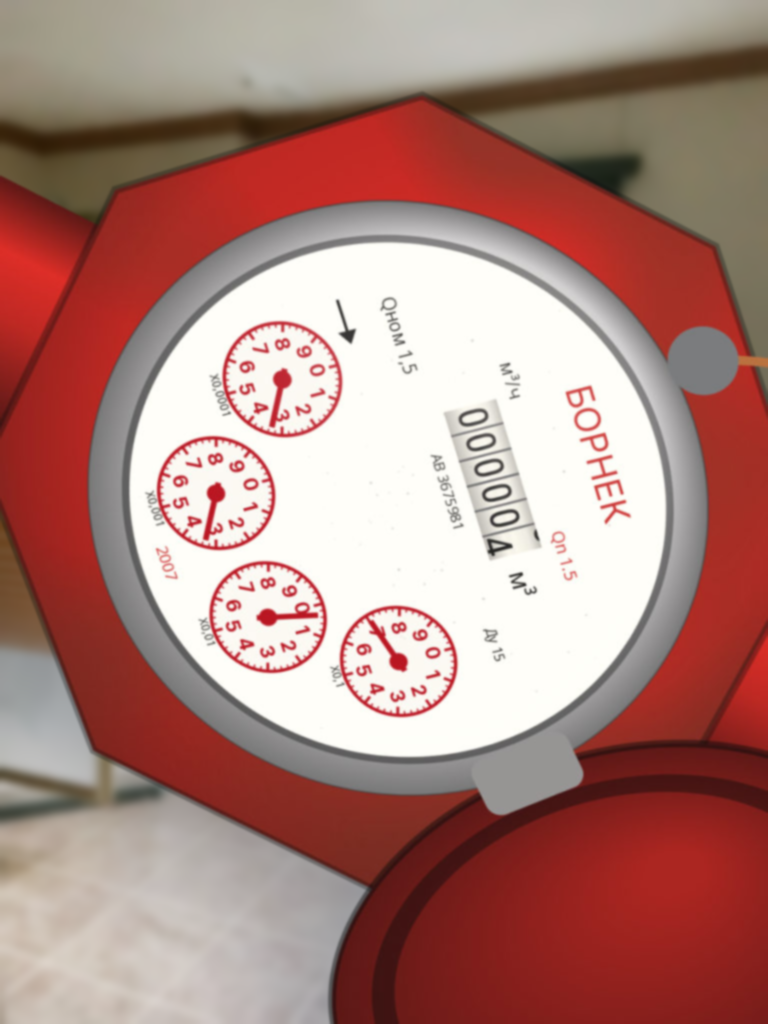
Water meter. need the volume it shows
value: 3.7033 m³
